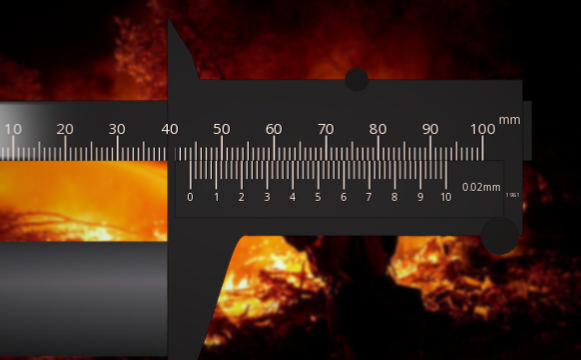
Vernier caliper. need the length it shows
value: 44.0 mm
